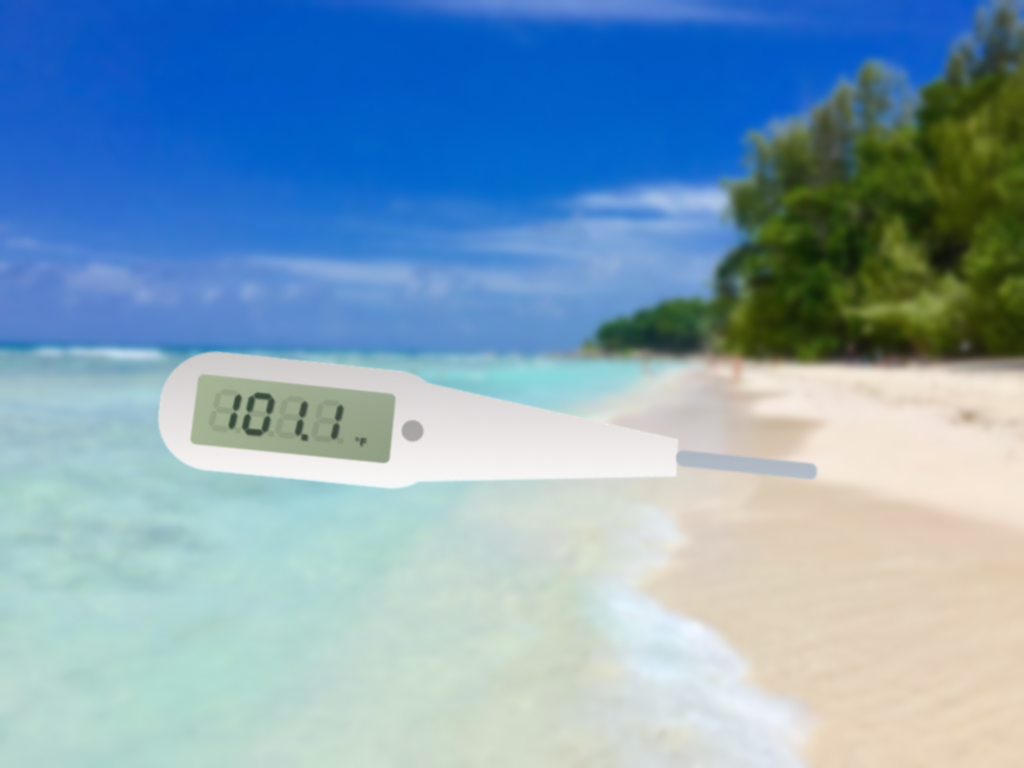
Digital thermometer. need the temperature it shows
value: 101.1 °F
